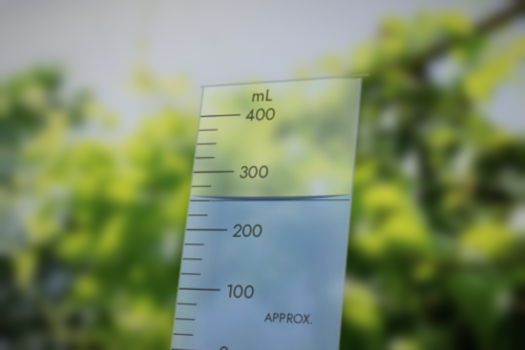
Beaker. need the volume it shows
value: 250 mL
